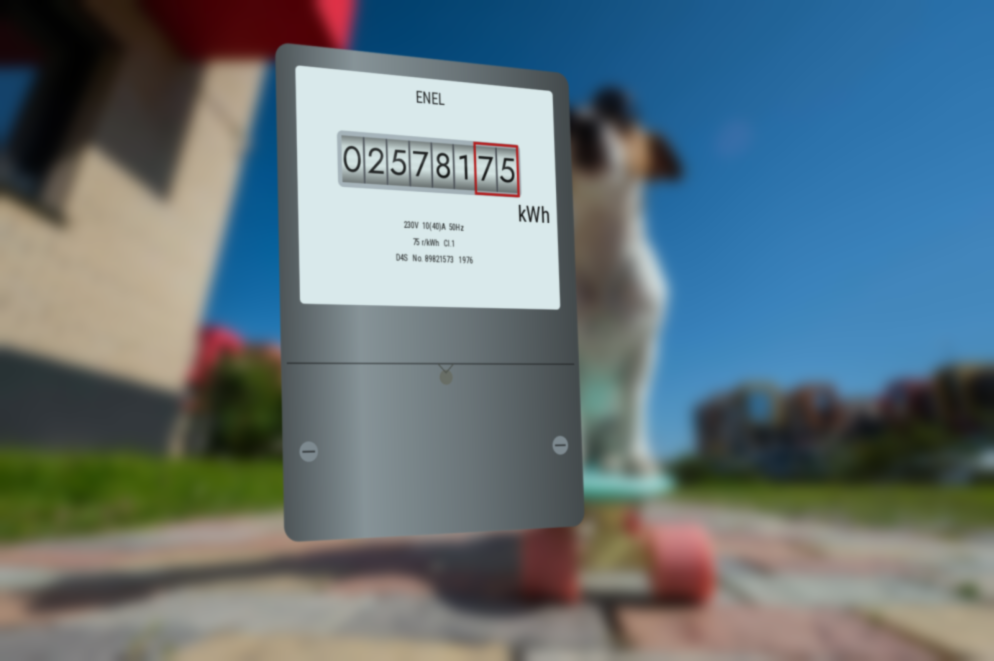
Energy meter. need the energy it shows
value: 25781.75 kWh
